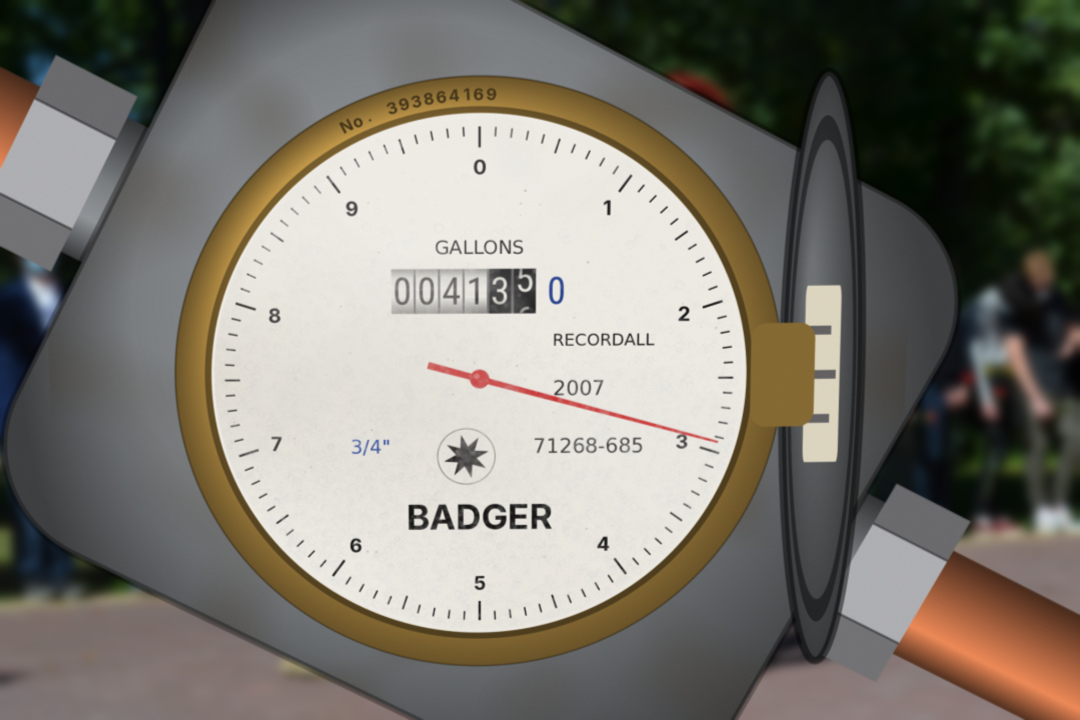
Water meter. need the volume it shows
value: 41352.9 gal
